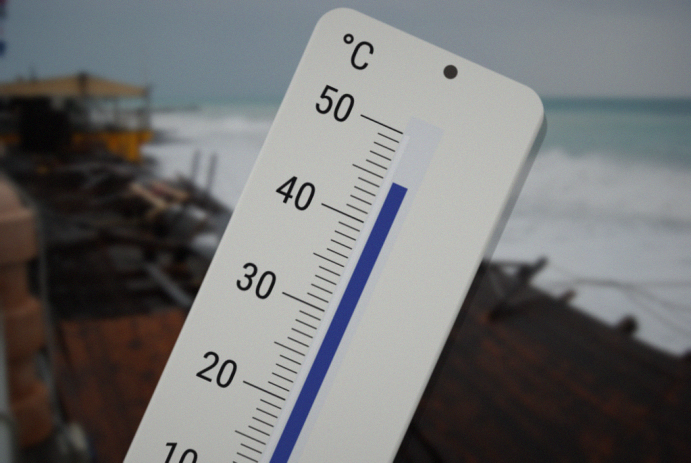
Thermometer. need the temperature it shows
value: 45 °C
